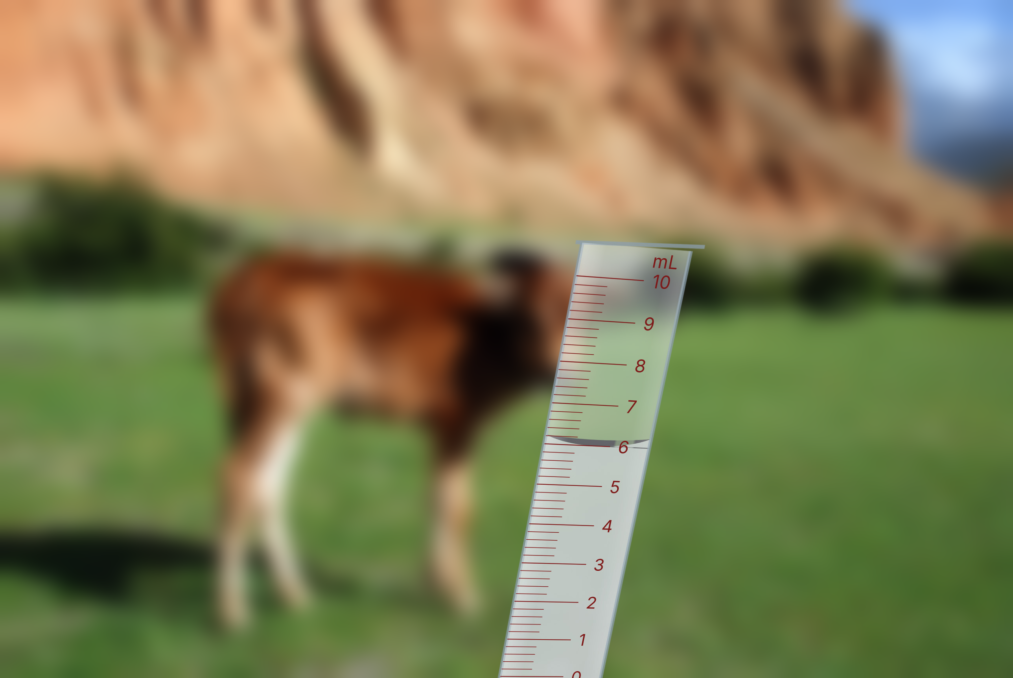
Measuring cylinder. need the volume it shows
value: 6 mL
